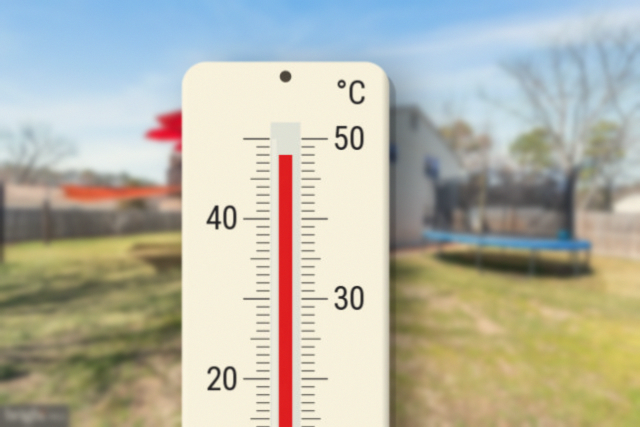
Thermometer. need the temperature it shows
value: 48 °C
